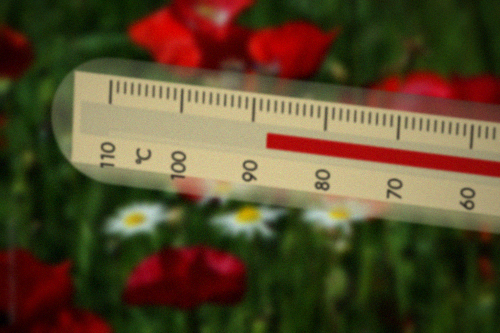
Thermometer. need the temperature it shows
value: 88 °C
